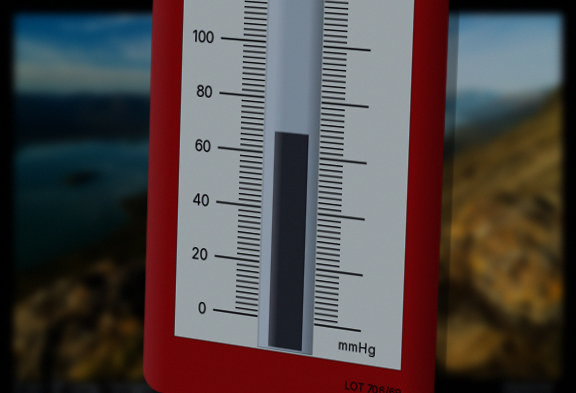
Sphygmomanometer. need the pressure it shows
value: 68 mmHg
